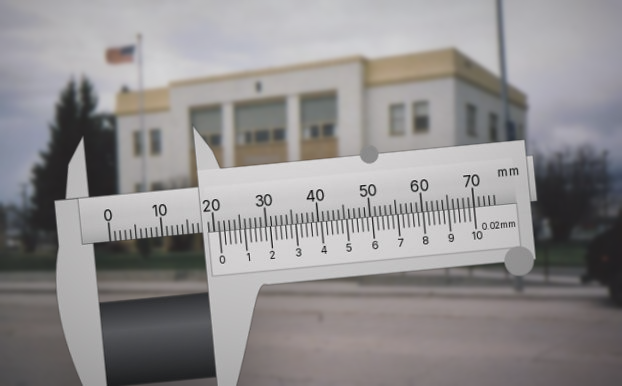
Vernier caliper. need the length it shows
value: 21.0 mm
